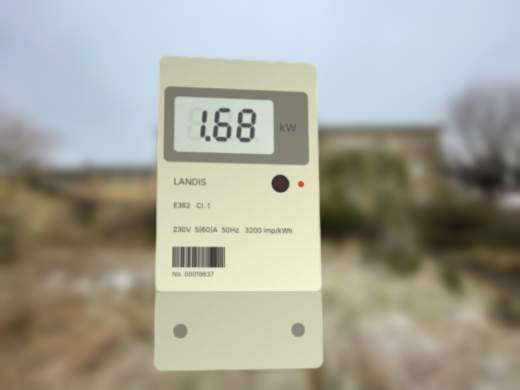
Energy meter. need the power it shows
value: 1.68 kW
